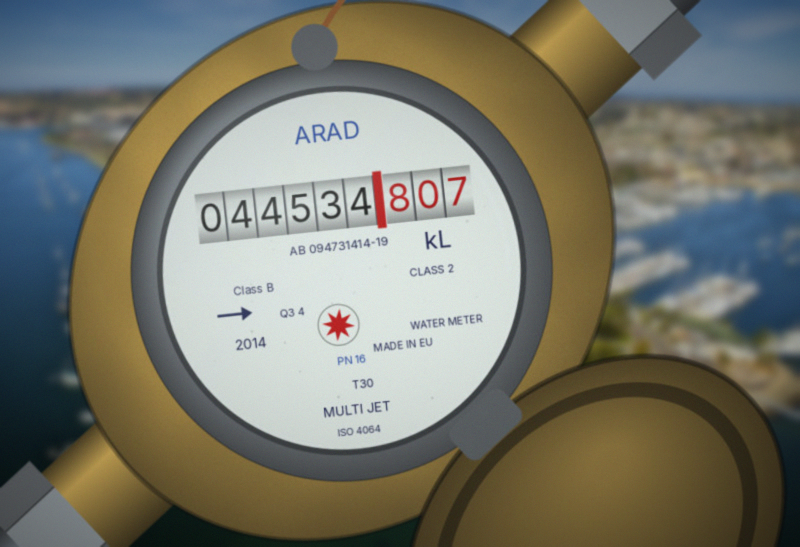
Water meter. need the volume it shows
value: 44534.807 kL
